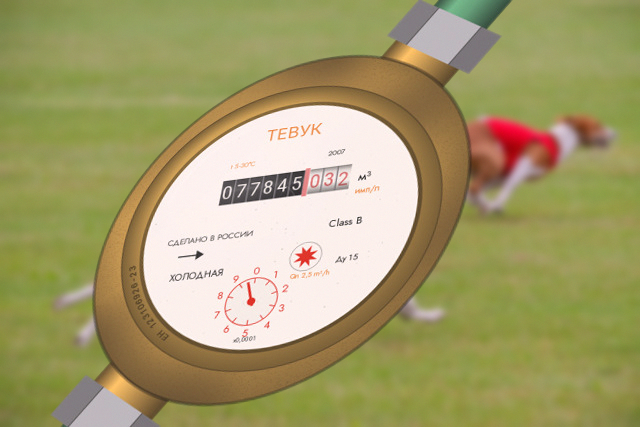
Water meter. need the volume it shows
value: 77845.0319 m³
